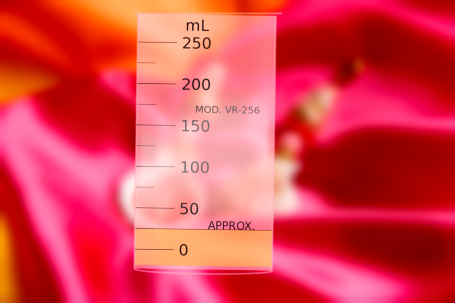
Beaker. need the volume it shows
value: 25 mL
